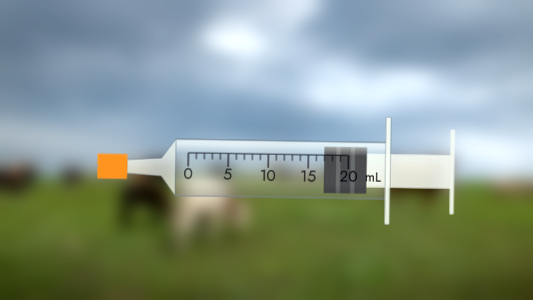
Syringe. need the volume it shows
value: 17 mL
